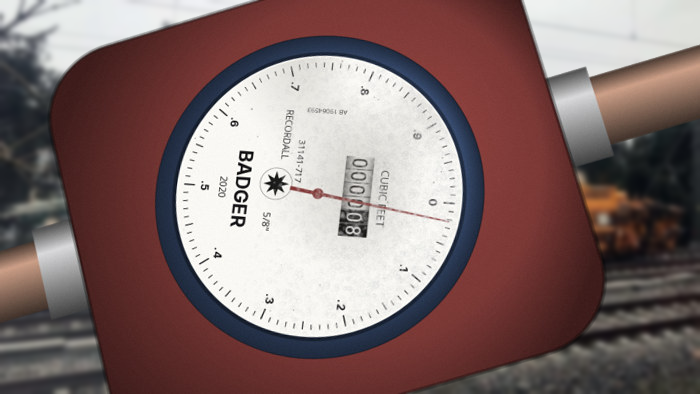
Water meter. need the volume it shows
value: 8.02 ft³
